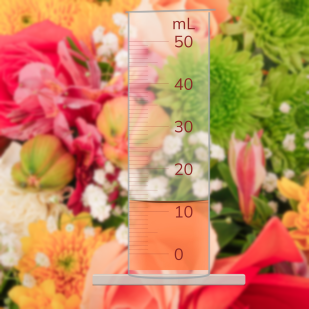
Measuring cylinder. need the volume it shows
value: 12 mL
